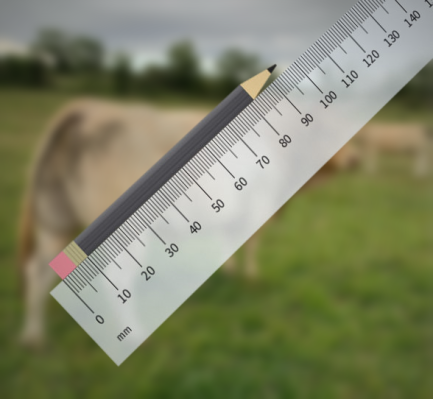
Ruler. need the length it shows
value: 95 mm
